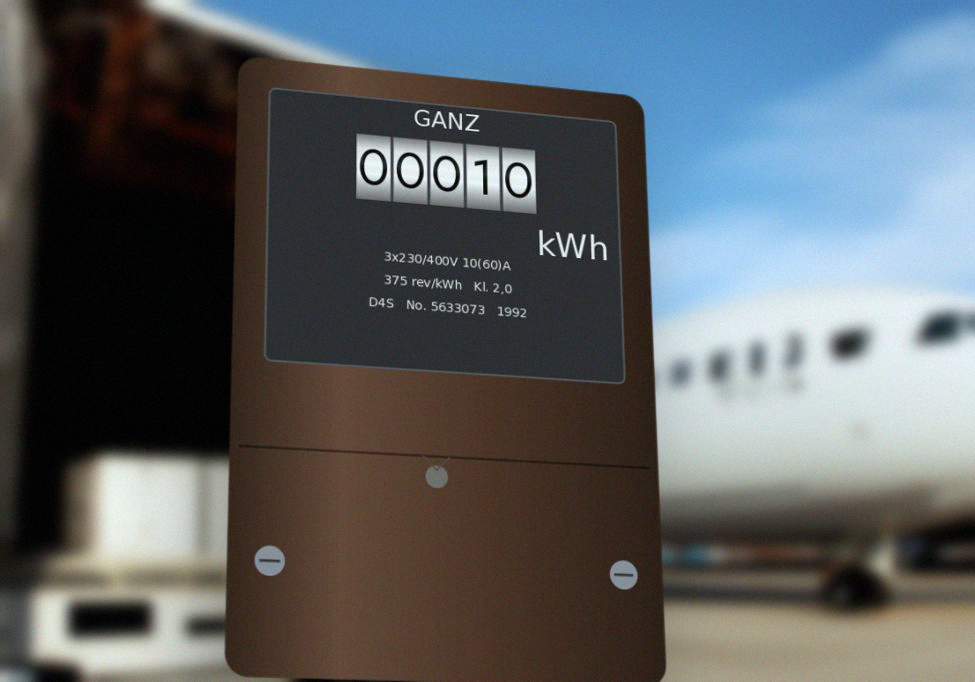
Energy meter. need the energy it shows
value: 10 kWh
